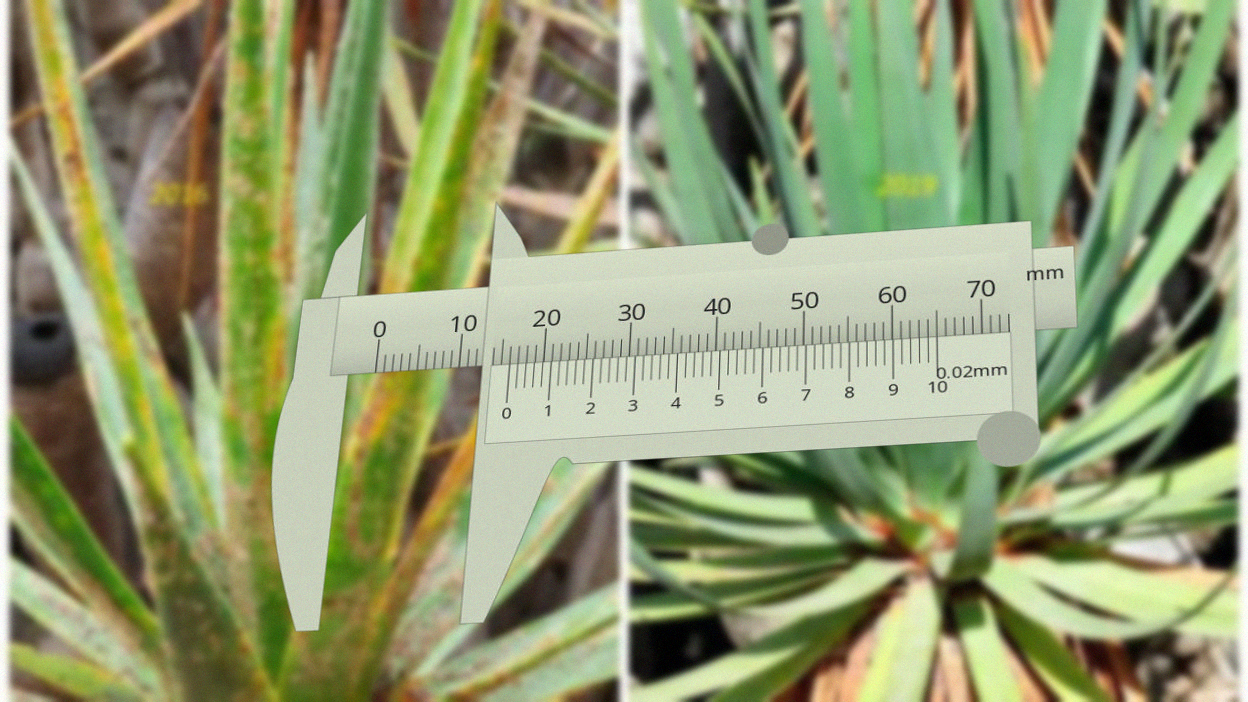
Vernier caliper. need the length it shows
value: 16.0 mm
